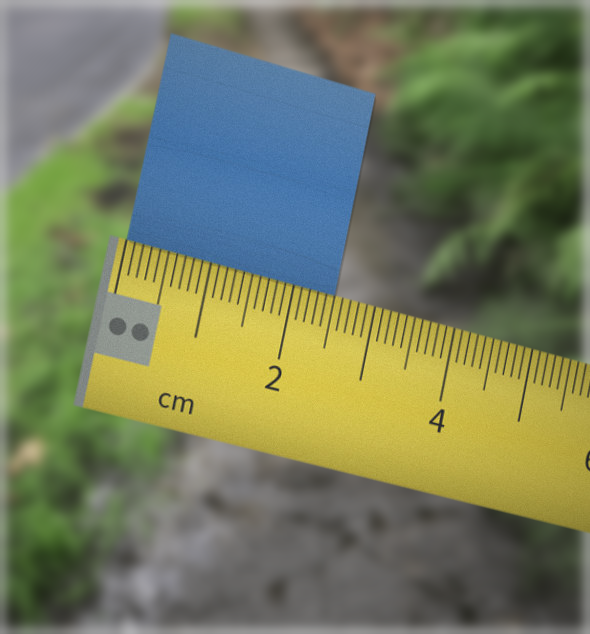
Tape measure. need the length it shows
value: 2.5 cm
